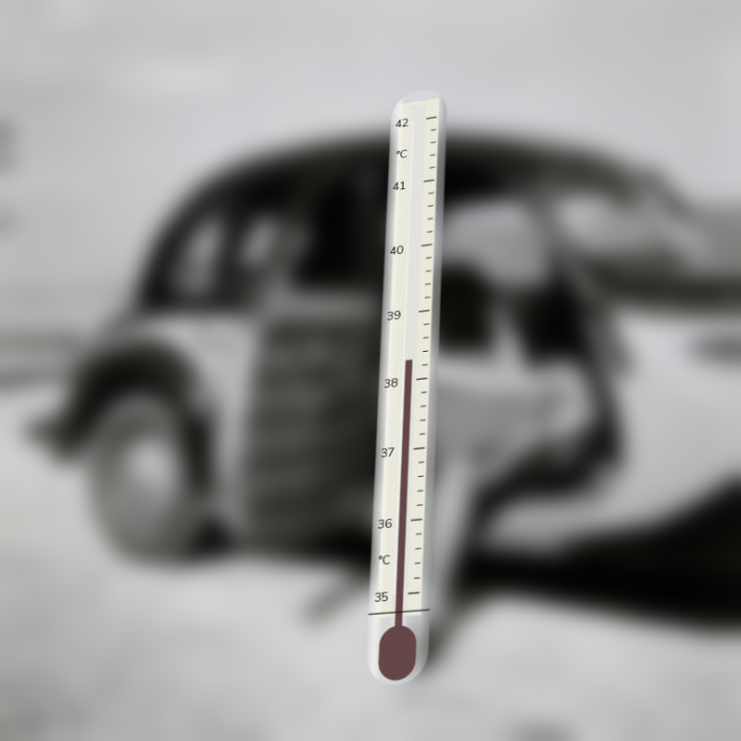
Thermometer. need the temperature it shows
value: 38.3 °C
